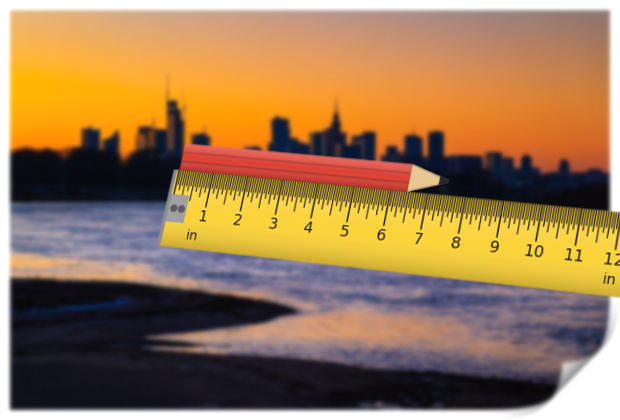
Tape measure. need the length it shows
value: 7.5 in
